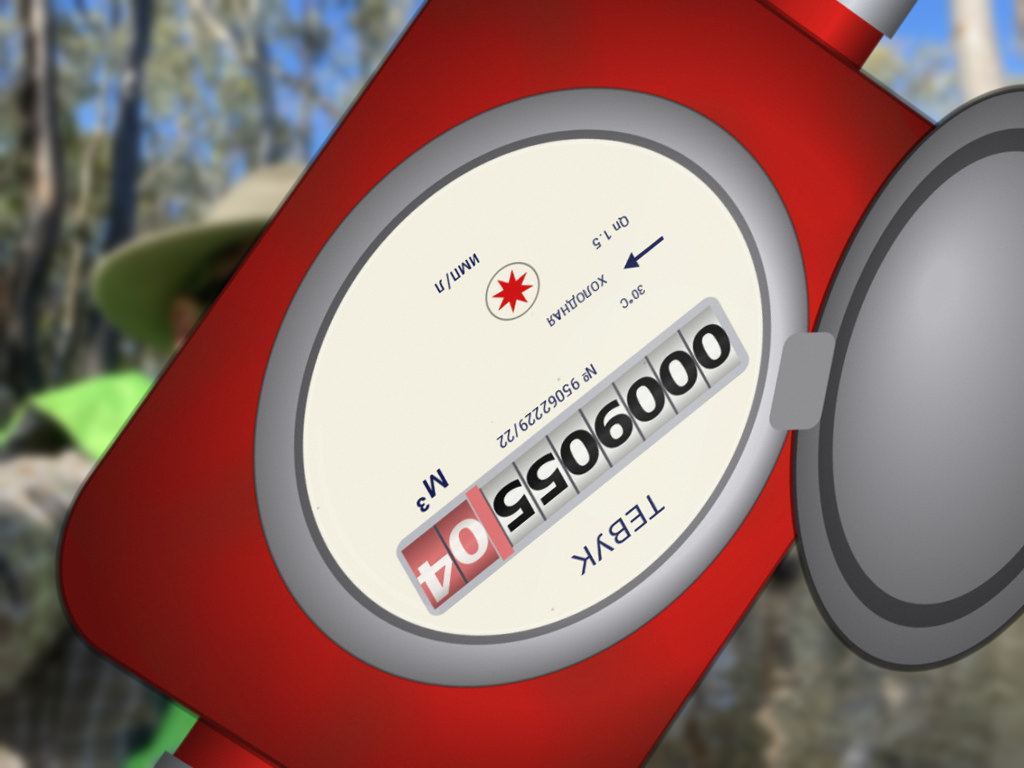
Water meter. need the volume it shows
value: 9055.04 m³
